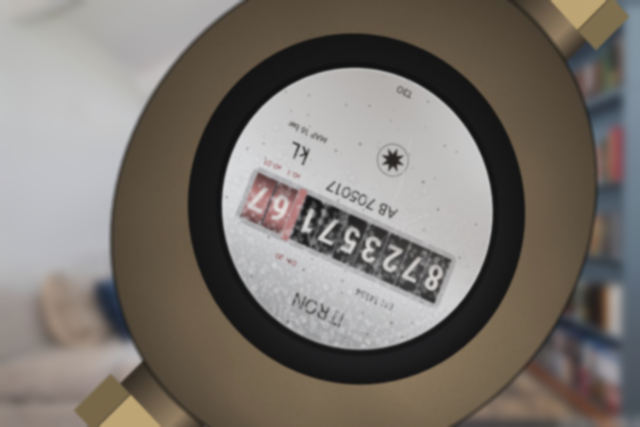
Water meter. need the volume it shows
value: 8723571.67 kL
